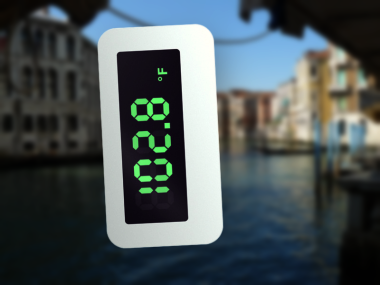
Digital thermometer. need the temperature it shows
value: 102.8 °F
